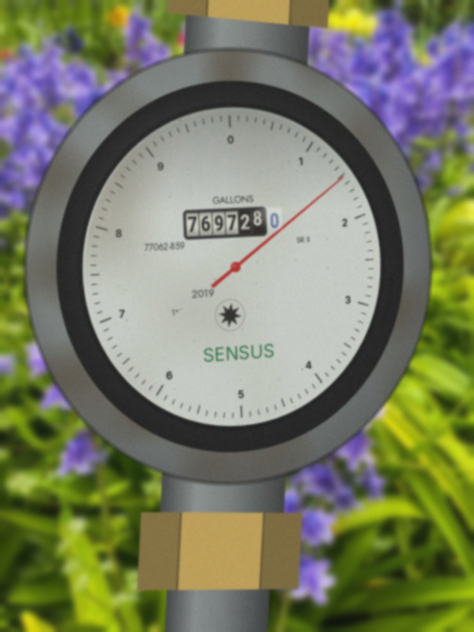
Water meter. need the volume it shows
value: 7697281.5 gal
